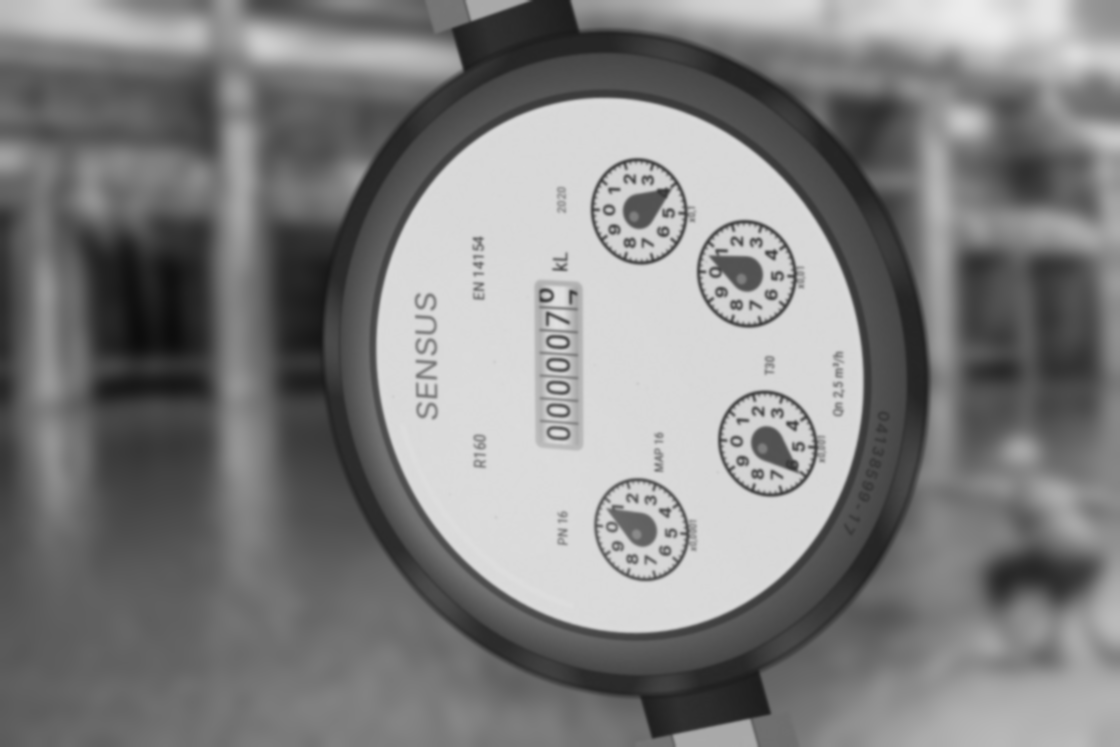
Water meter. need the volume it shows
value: 76.4060 kL
